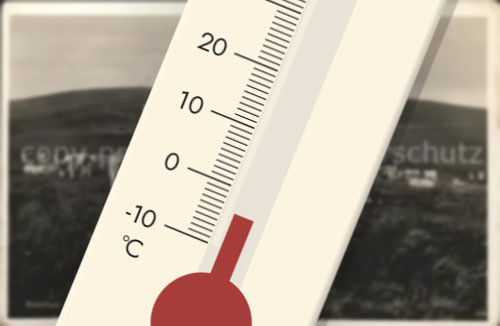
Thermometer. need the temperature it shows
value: -4 °C
